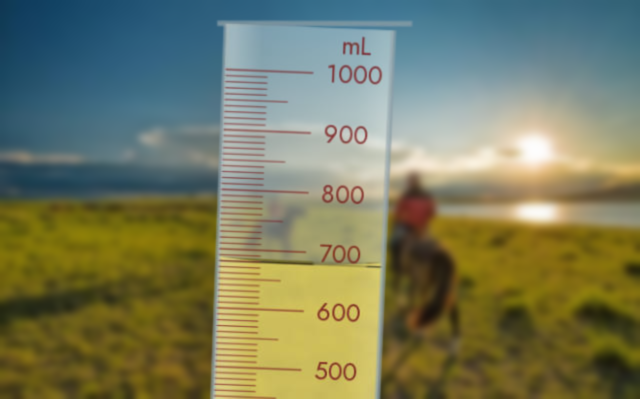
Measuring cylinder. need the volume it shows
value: 680 mL
